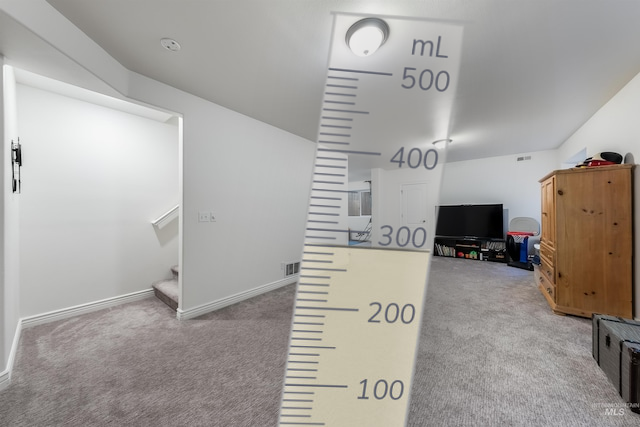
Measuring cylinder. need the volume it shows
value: 280 mL
